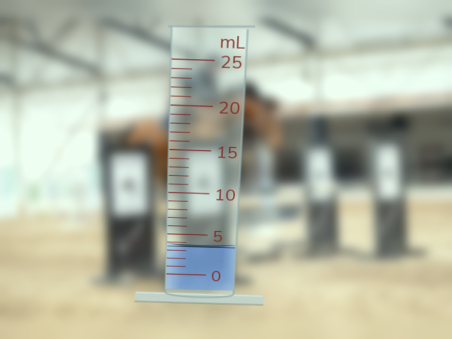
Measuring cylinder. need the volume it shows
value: 3.5 mL
